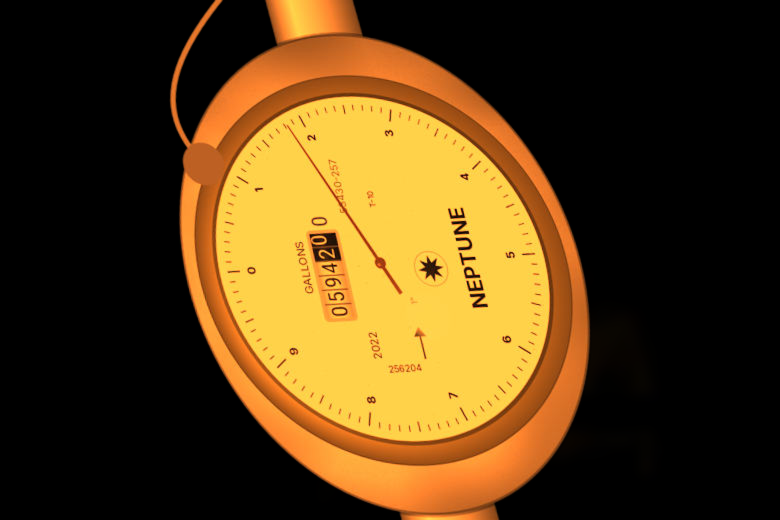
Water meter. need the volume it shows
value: 594201.8 gal
